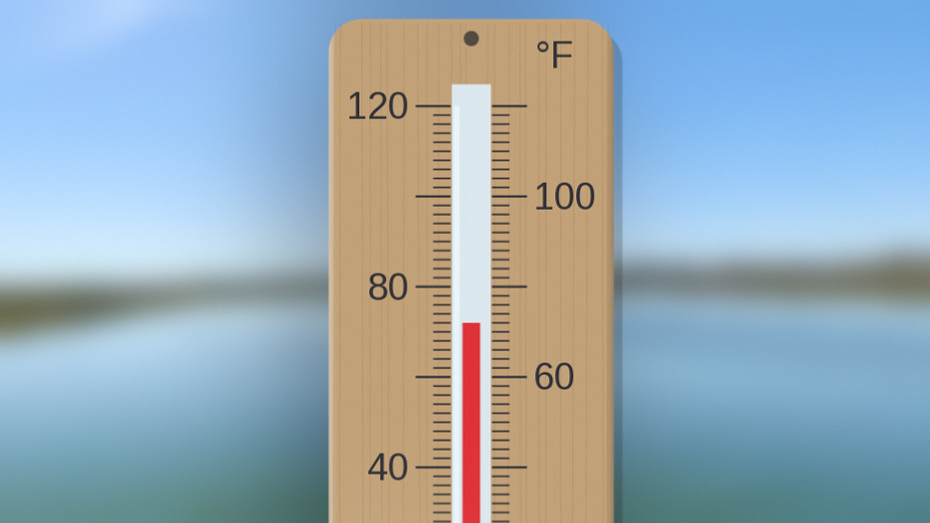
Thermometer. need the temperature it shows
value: 72 °F
